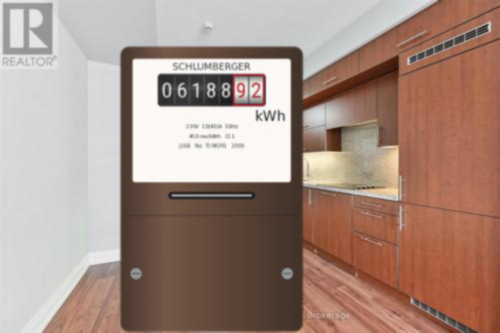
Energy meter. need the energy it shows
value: 6188.92 kWh
